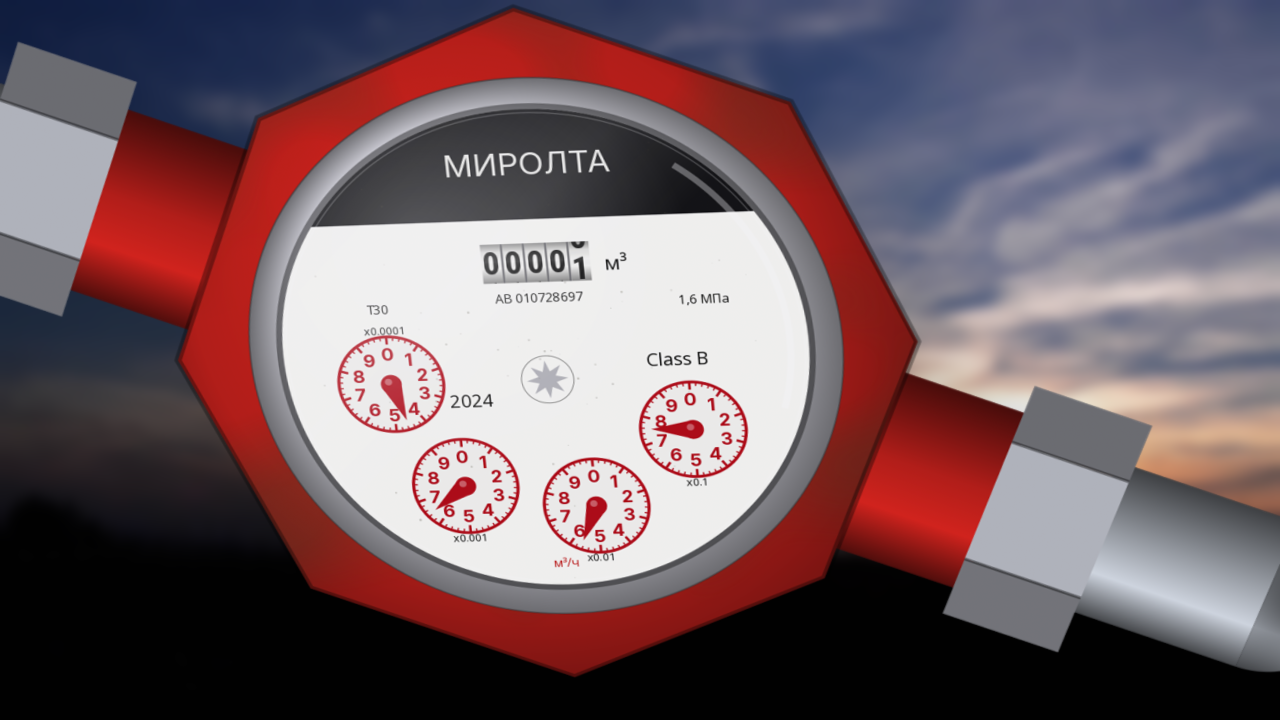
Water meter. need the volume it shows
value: 0.7564 m³
